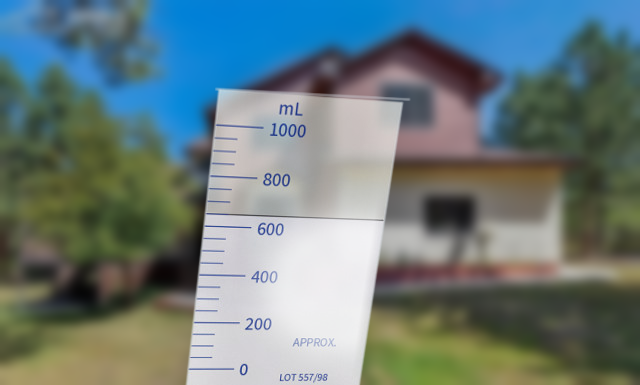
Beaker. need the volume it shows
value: 650 mL
